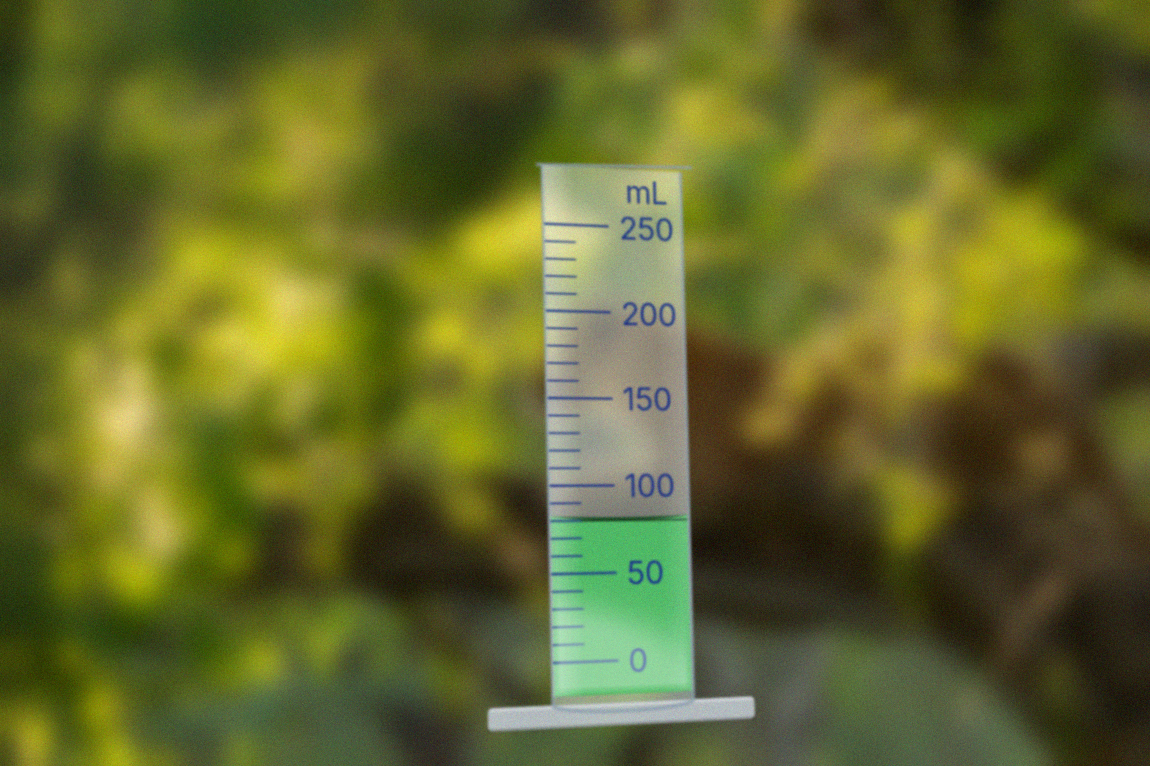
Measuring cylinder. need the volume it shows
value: 80 mL
